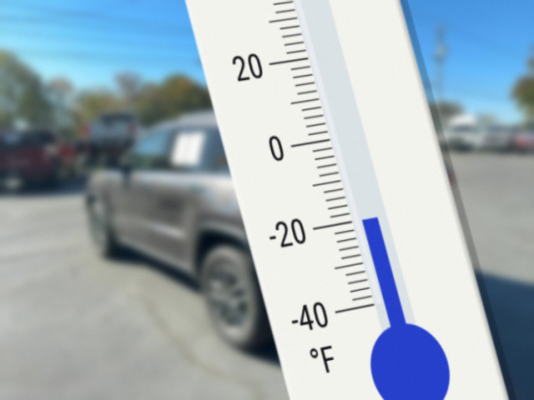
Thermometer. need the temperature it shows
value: -20 °F
